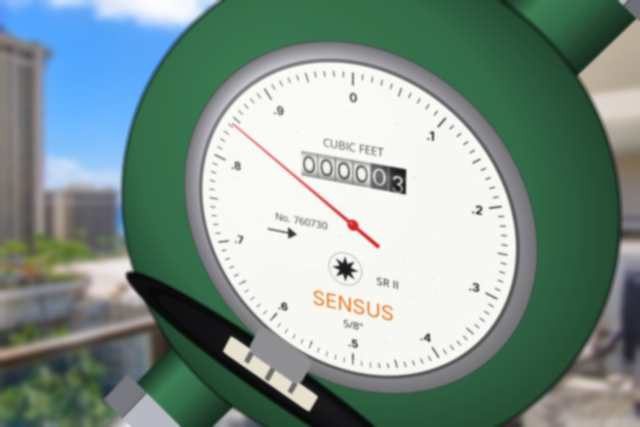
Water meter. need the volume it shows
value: 2.84 ft³
